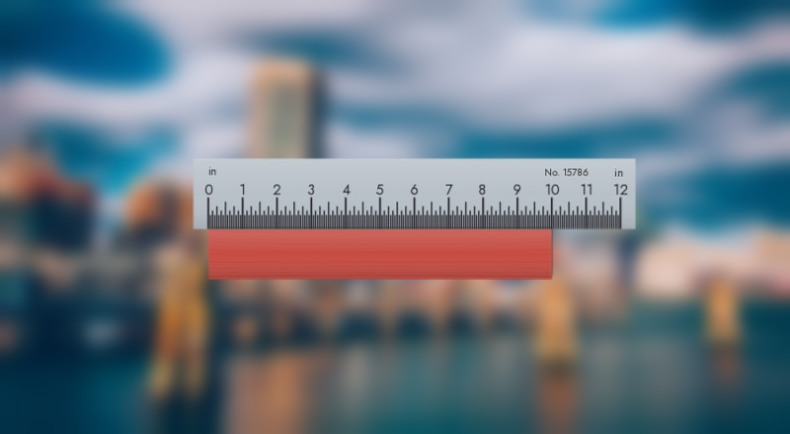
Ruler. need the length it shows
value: 10 in
